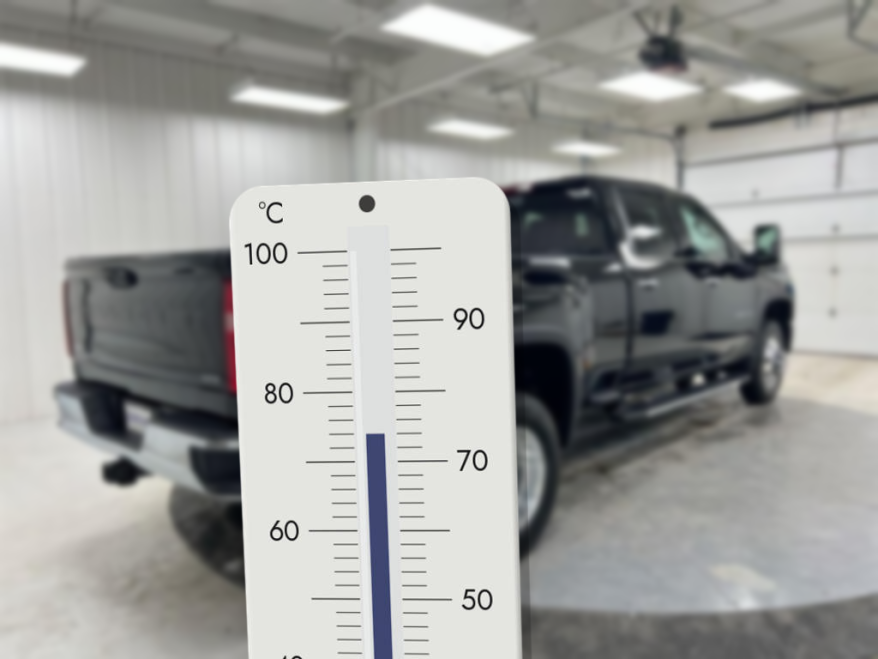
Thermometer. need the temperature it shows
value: 74 °C
